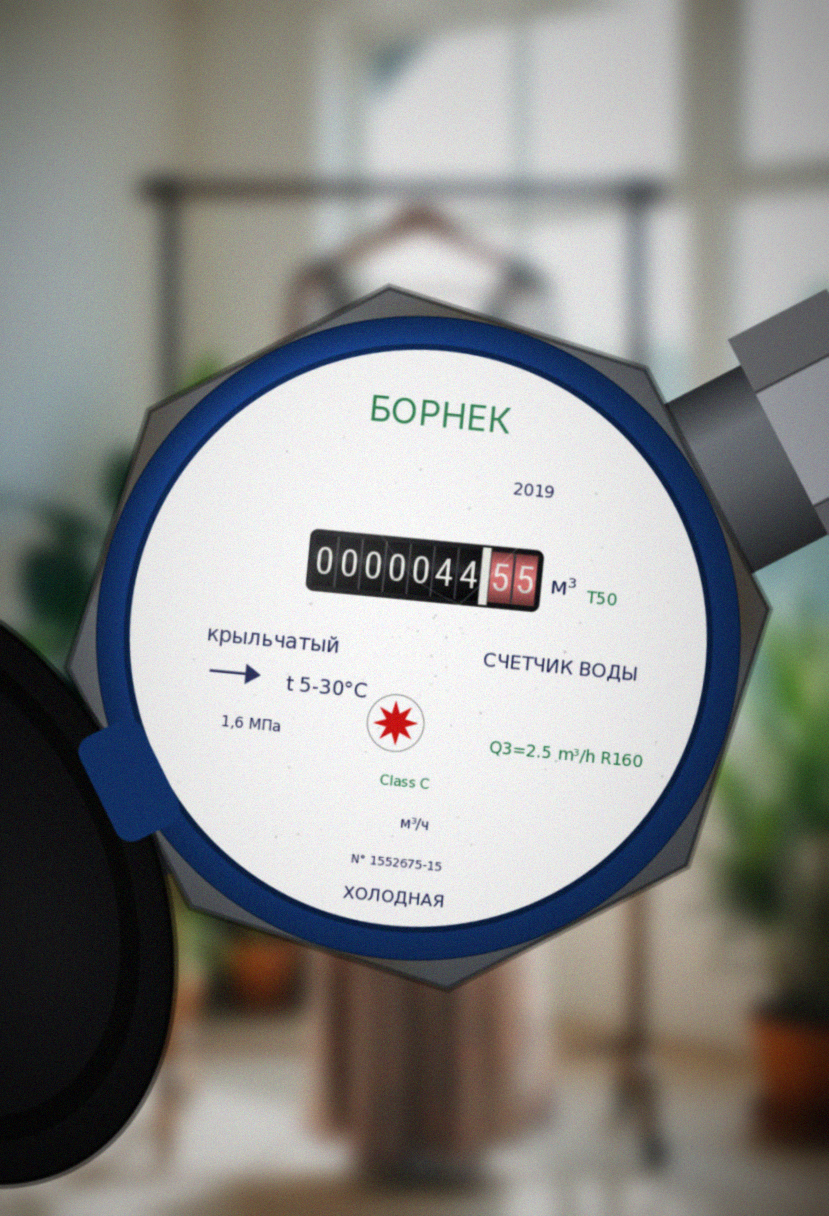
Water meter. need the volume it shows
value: 44.55 m³
